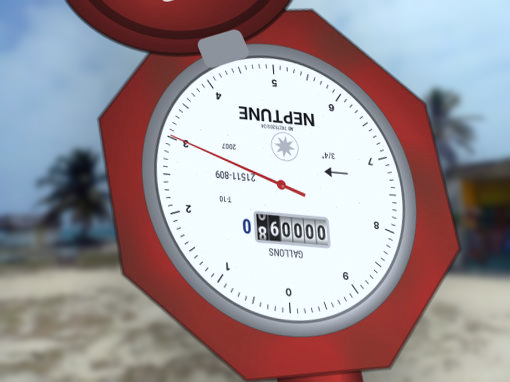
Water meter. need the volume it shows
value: 983.0 gal
